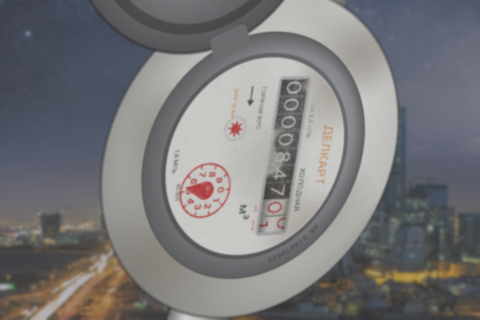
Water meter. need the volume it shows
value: 847.005 m³
